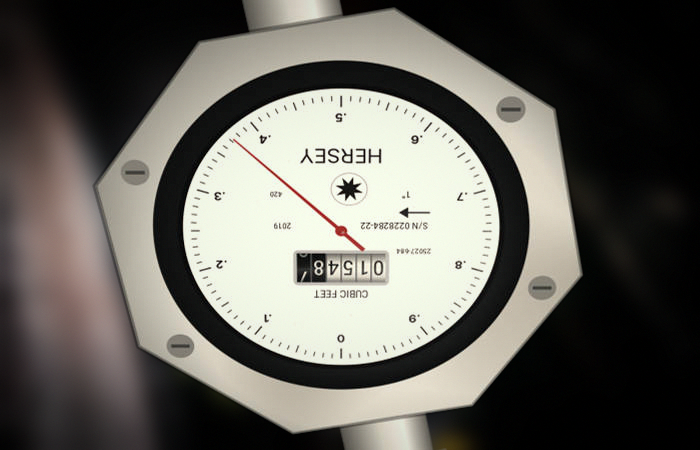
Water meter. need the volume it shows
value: 15487.37 ft³
